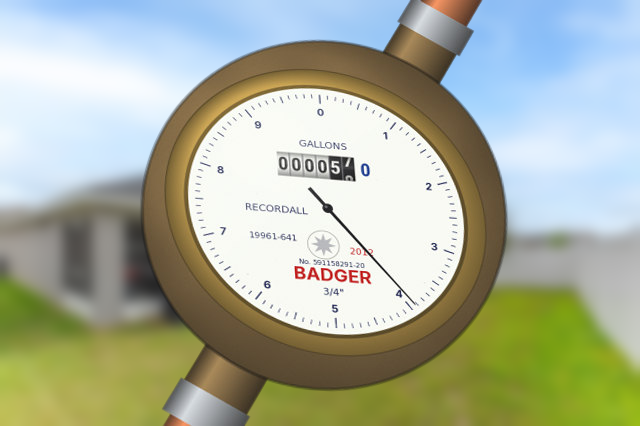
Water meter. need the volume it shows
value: 573.9 gal
